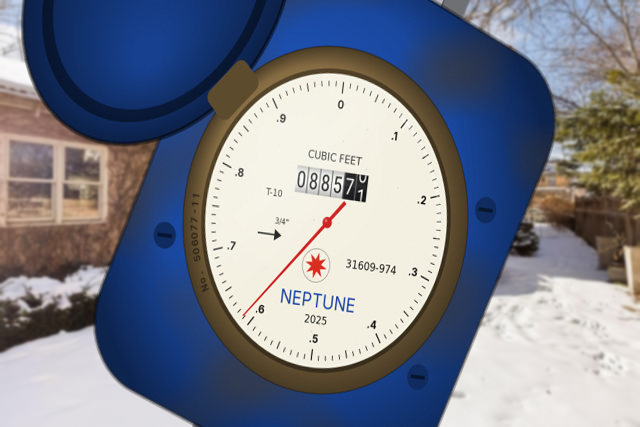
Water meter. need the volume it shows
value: 88570.61 ft³
